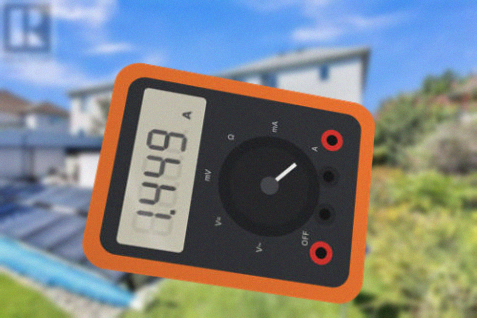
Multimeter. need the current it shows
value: 1.449 A
